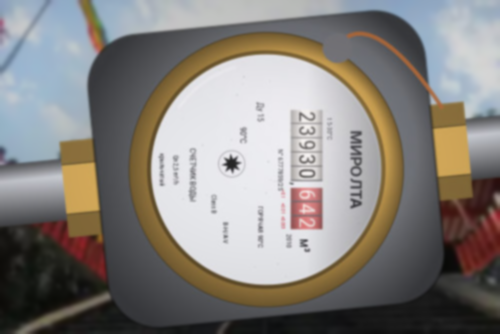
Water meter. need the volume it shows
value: 23930.642 m³
